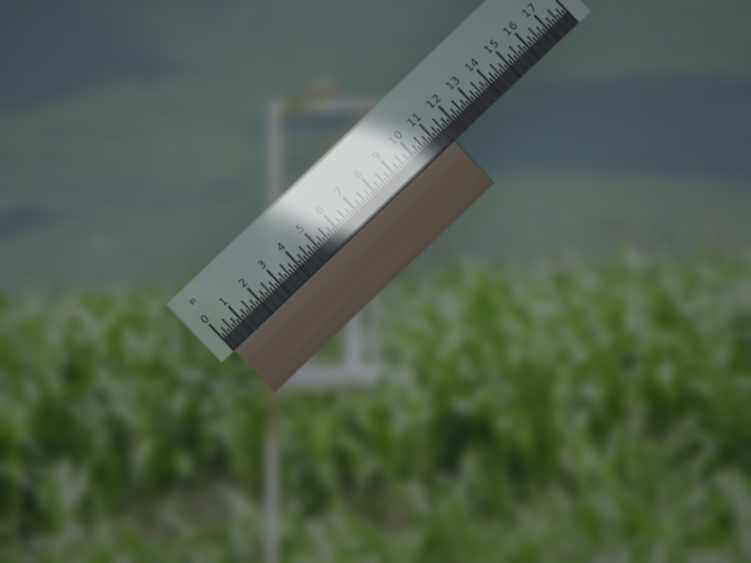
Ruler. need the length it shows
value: 11.5 in
